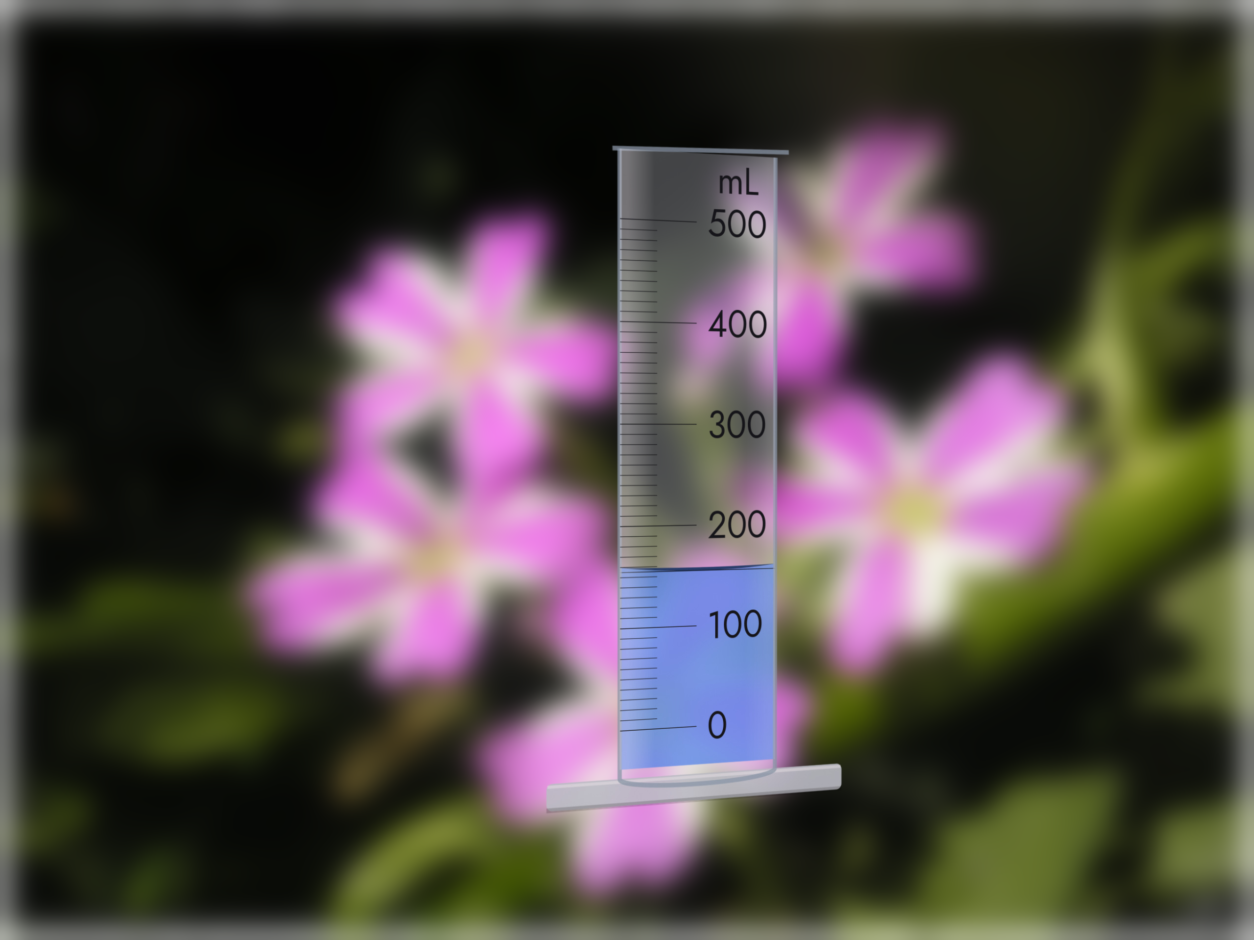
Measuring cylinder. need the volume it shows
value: 155 mL
